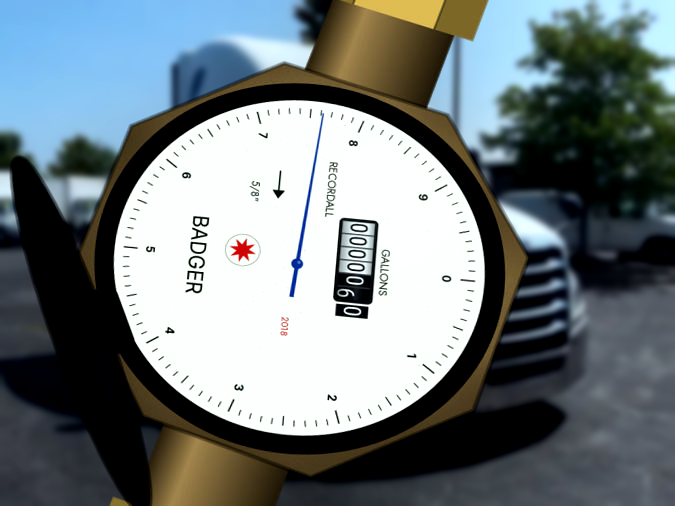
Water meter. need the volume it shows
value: 57.6 gal
